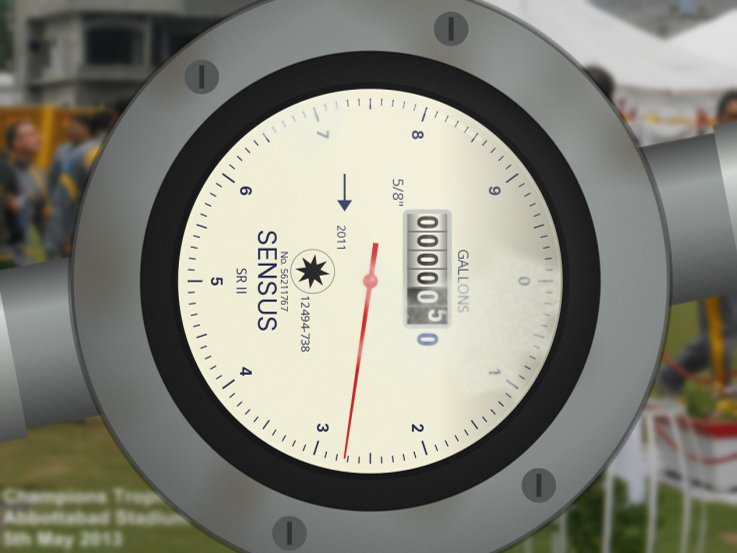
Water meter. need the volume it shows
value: 52.7 gal
